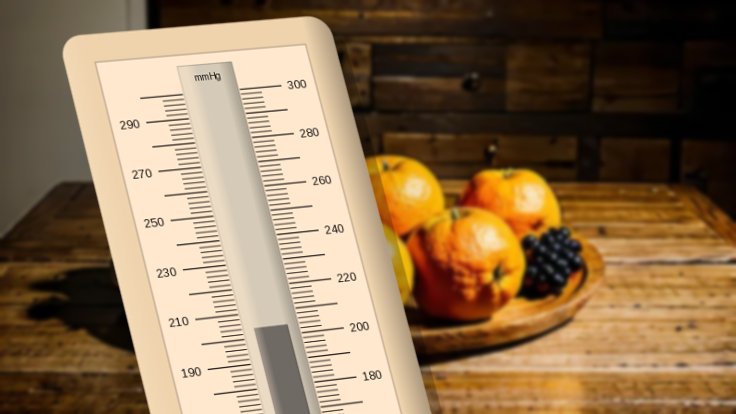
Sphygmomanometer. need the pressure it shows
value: 204 mmHg
